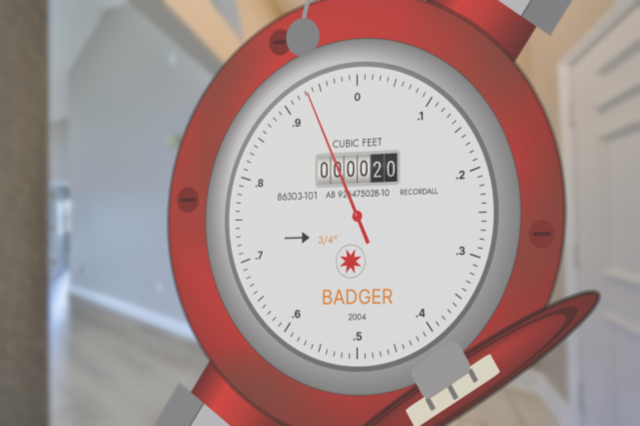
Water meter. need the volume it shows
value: 19.93 ft³
